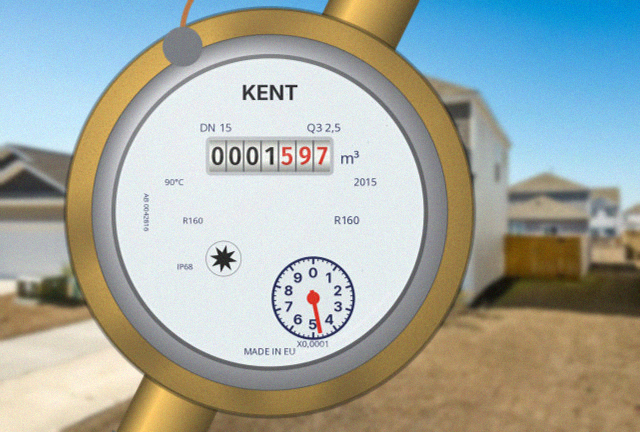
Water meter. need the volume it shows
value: 1.5974 m³
